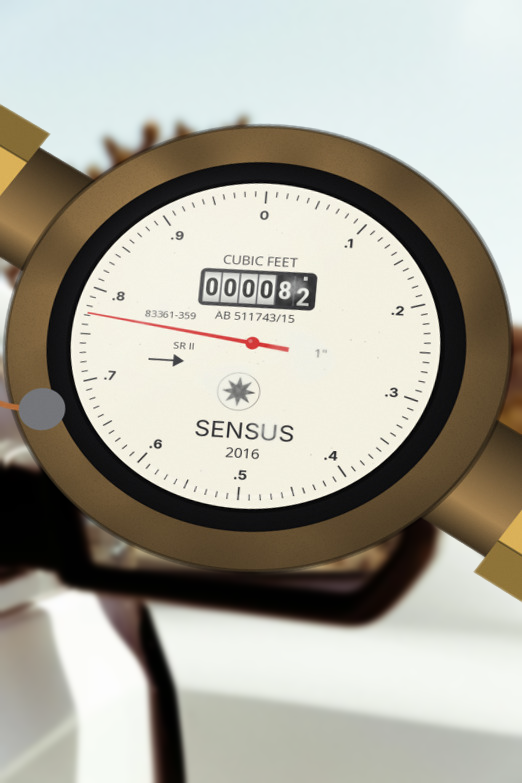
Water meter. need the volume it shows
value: 81.77 ft³
